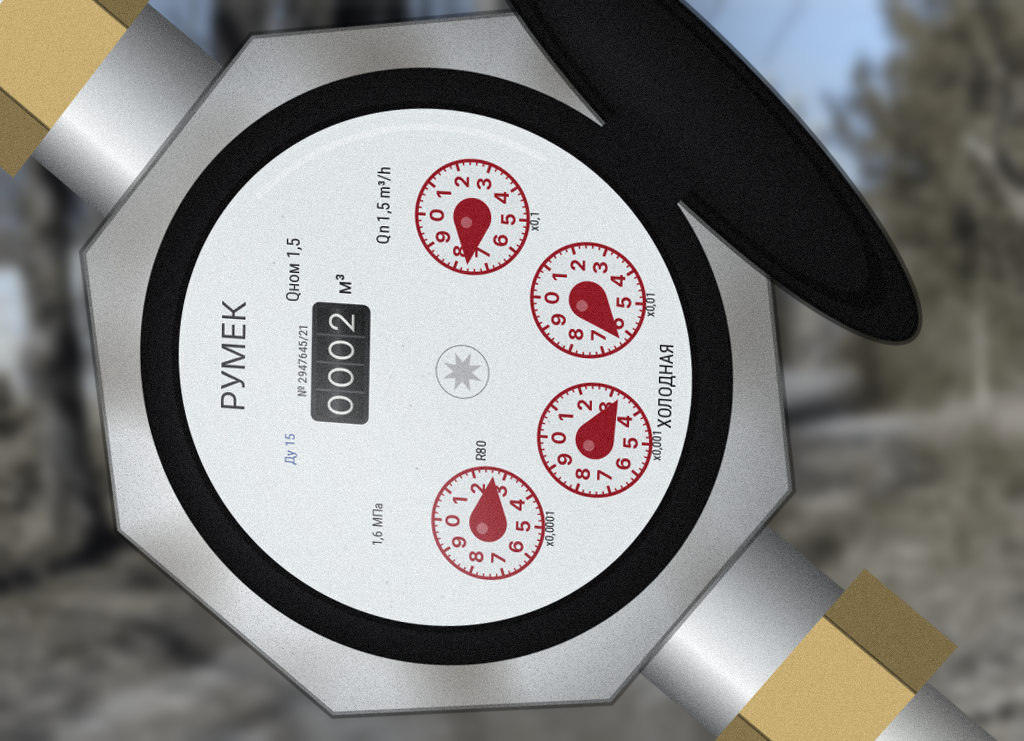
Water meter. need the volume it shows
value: 2.7632 m³
